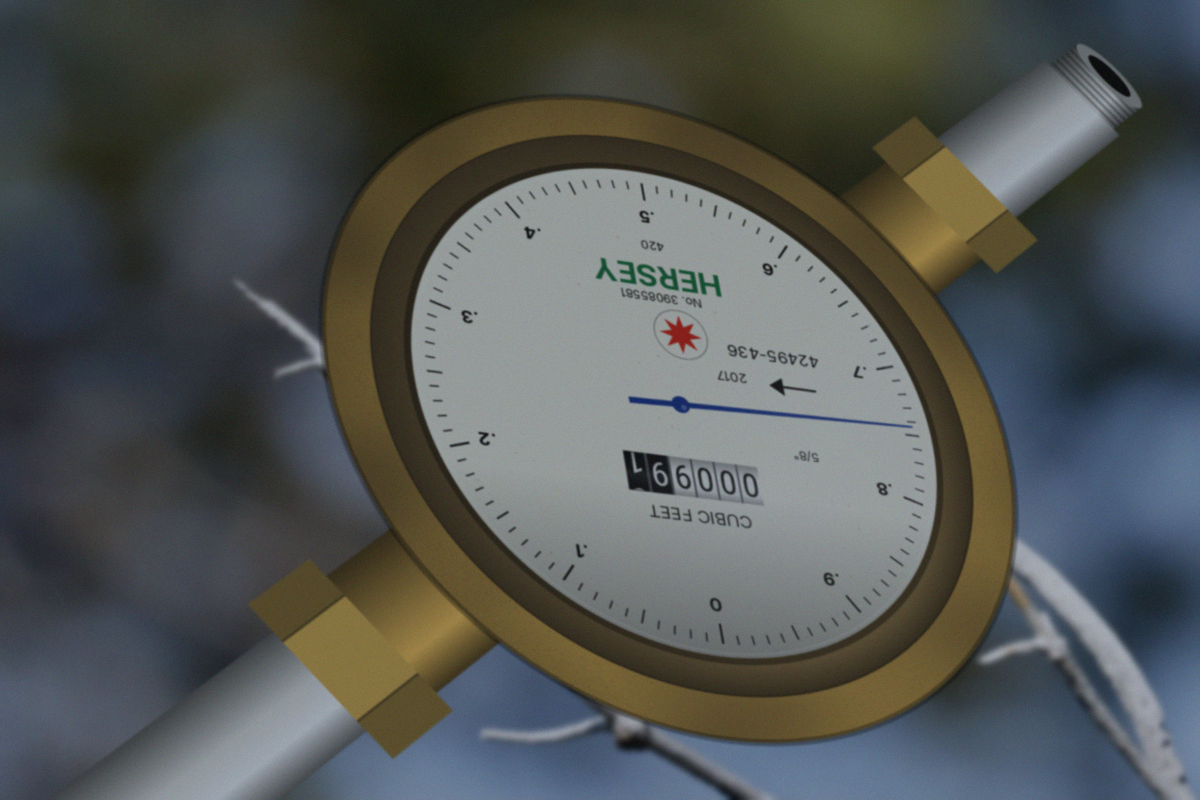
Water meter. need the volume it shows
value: 990.74 ft³
